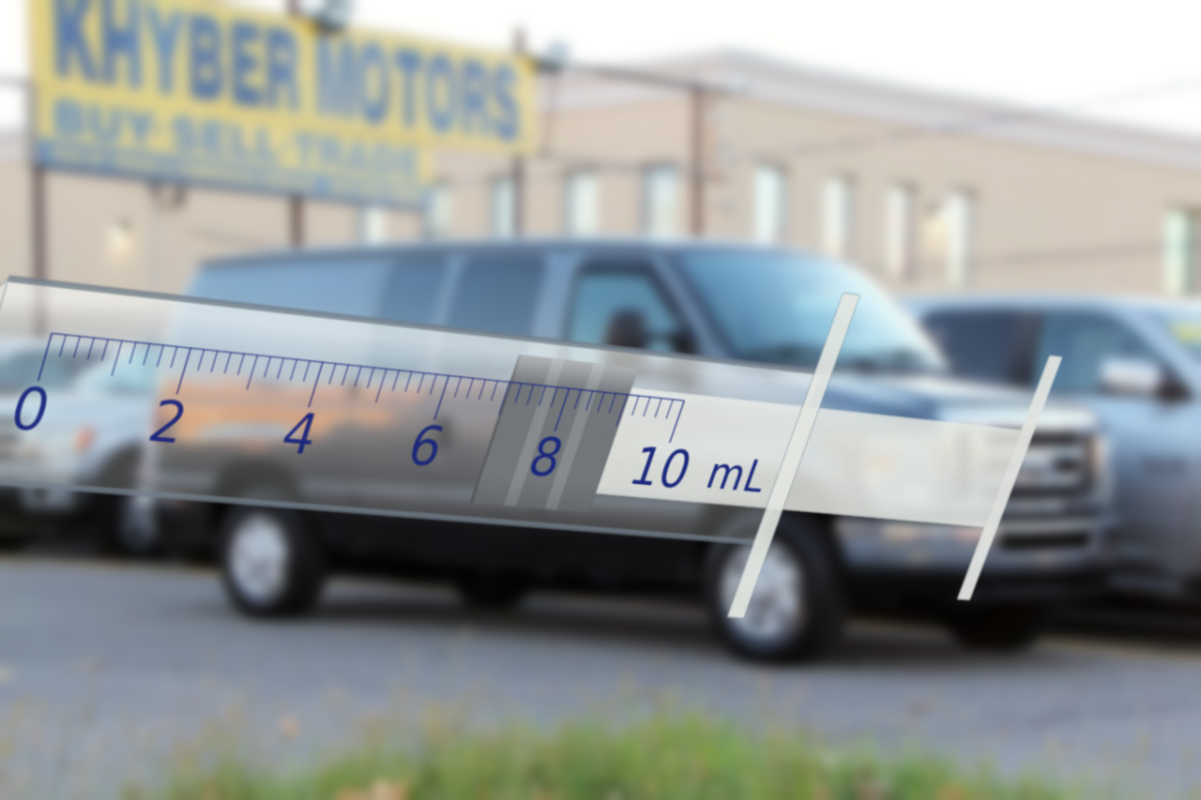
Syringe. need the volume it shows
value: 7 mL
